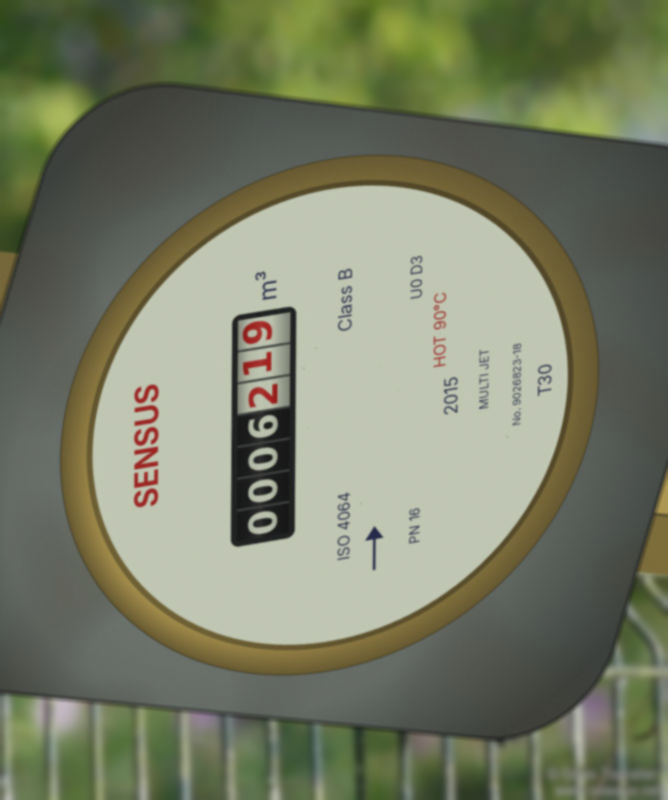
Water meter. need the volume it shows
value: 6.219 m³
